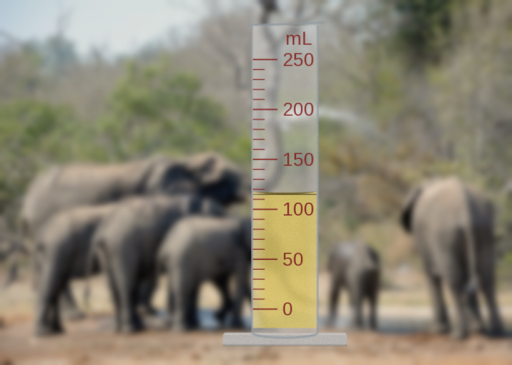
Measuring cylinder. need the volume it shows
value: 115 mL
